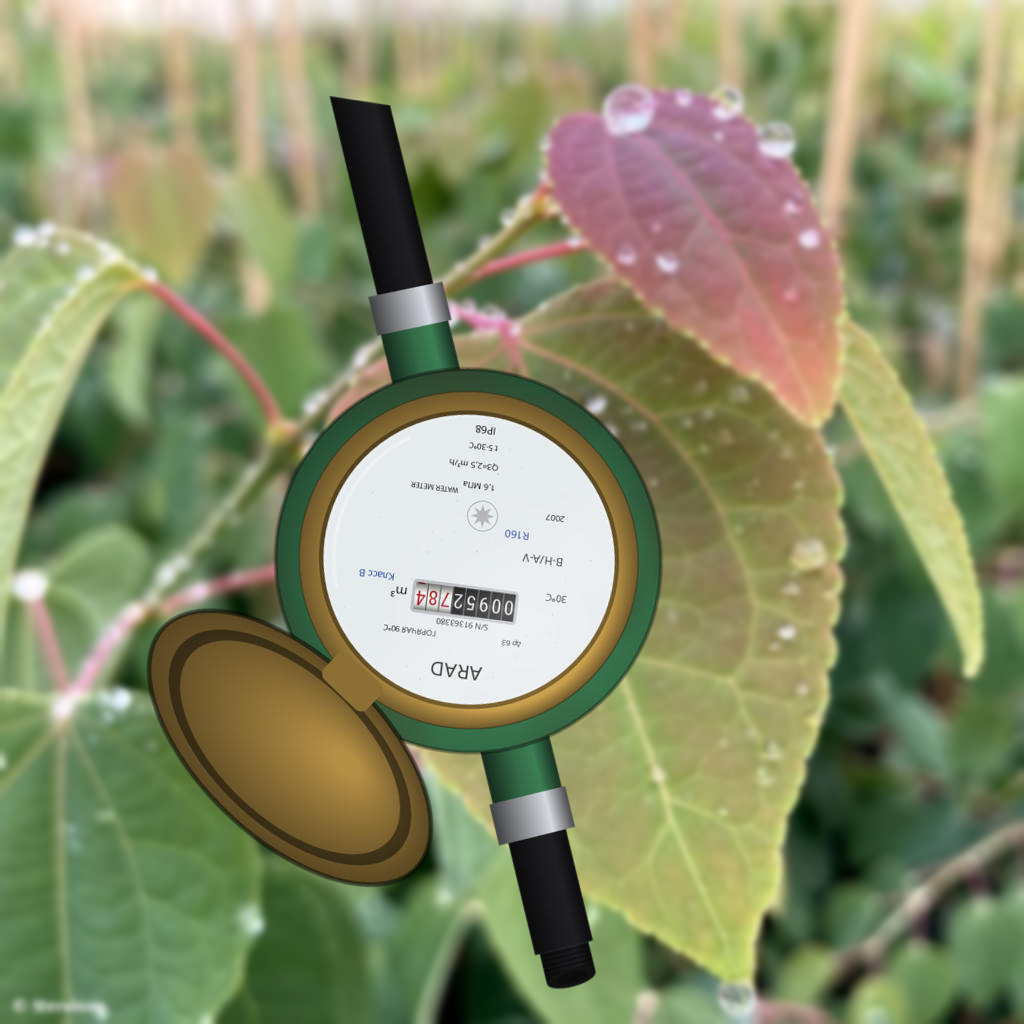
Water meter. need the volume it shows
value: 952.784 m³
